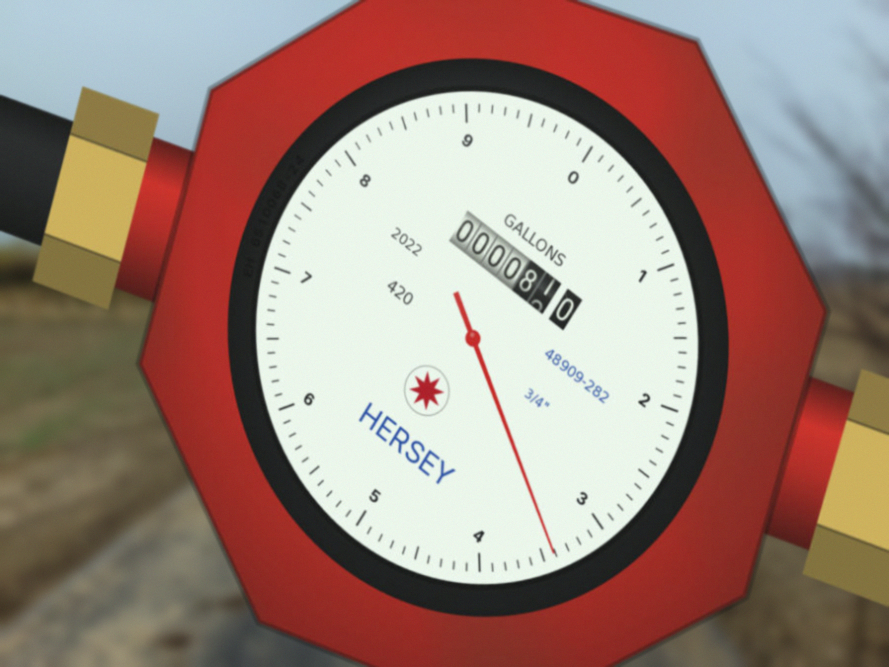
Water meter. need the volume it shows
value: 813.4 gal
